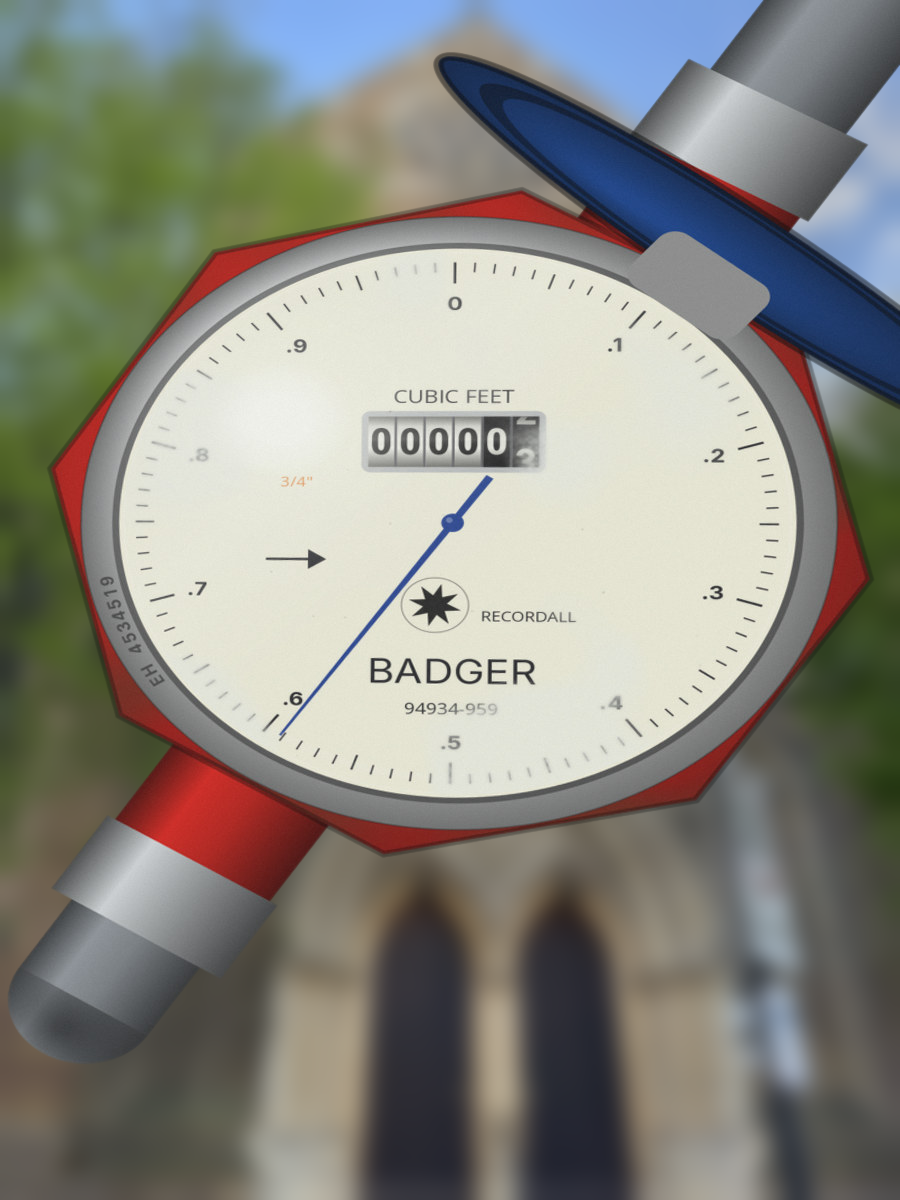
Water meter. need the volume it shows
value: 2.59 ft³
